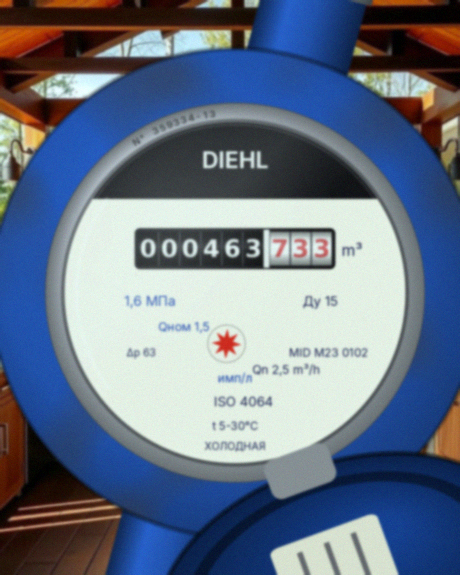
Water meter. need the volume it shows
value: 463.733 m³
